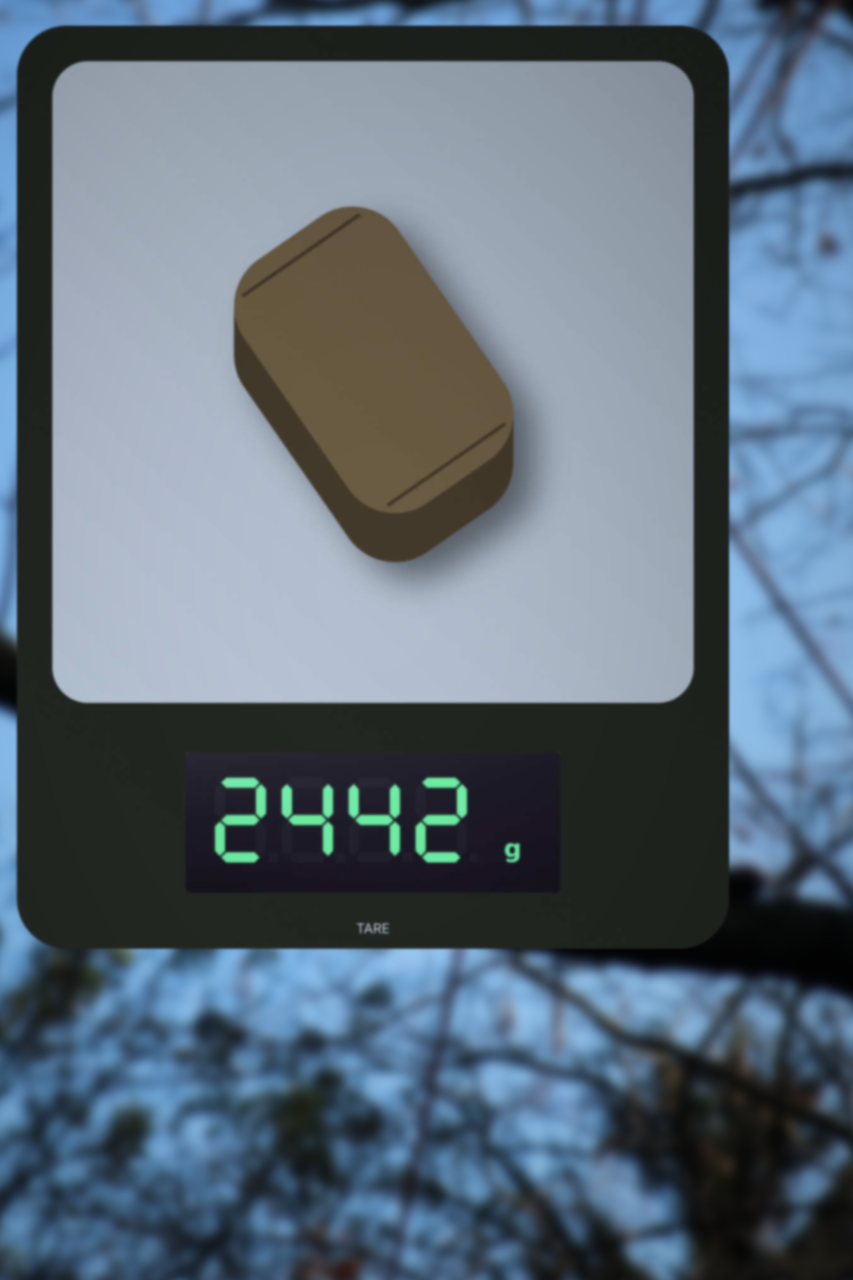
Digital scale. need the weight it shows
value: 2442 g
